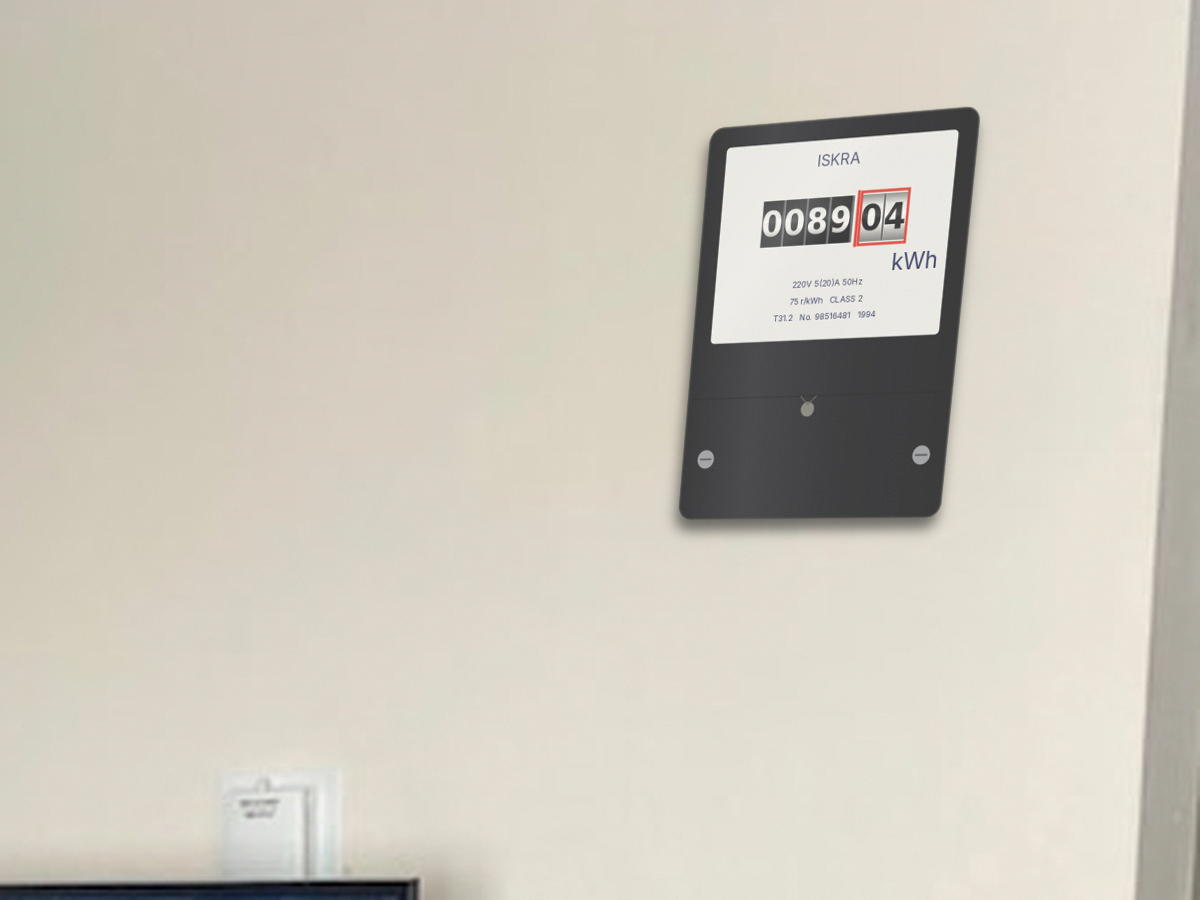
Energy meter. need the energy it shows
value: 89.04 kWh
